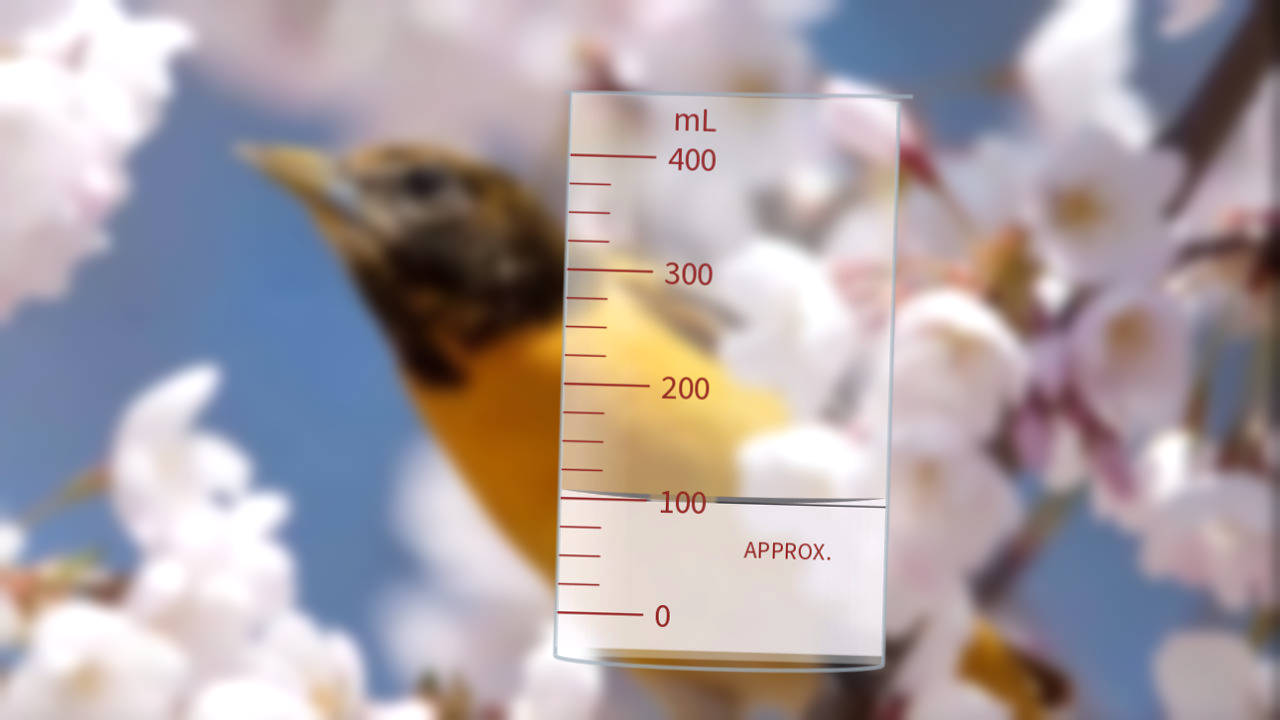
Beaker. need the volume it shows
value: 100 mL
